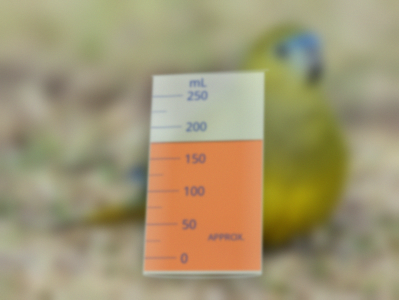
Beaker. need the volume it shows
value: 175 mL
